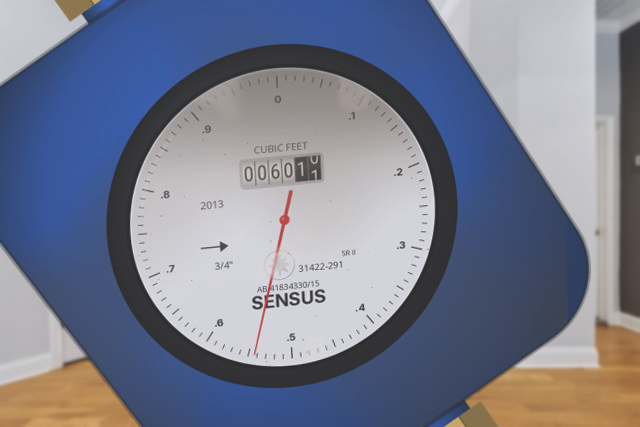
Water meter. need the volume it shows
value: 6010.54 ft³
